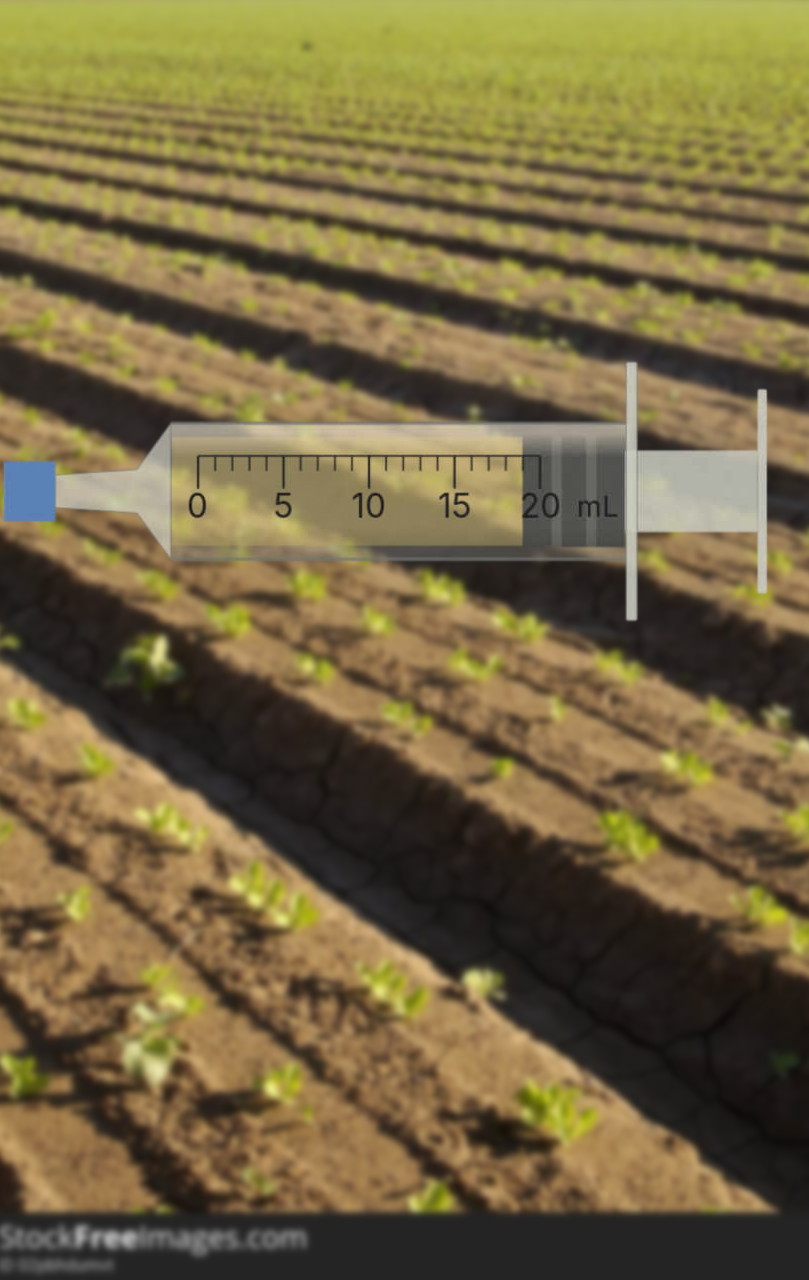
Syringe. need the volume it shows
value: 19 mL
